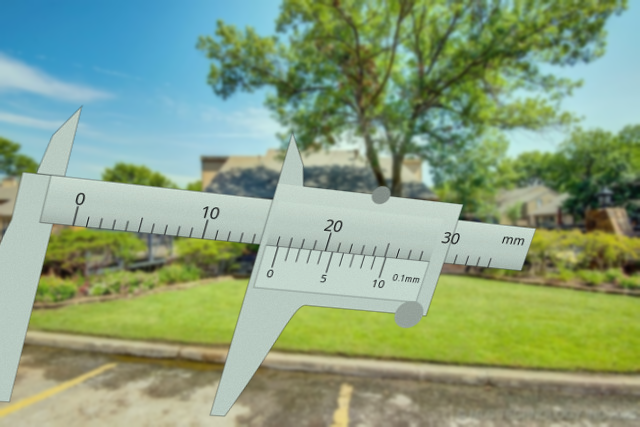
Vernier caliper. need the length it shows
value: 16.1 mm
